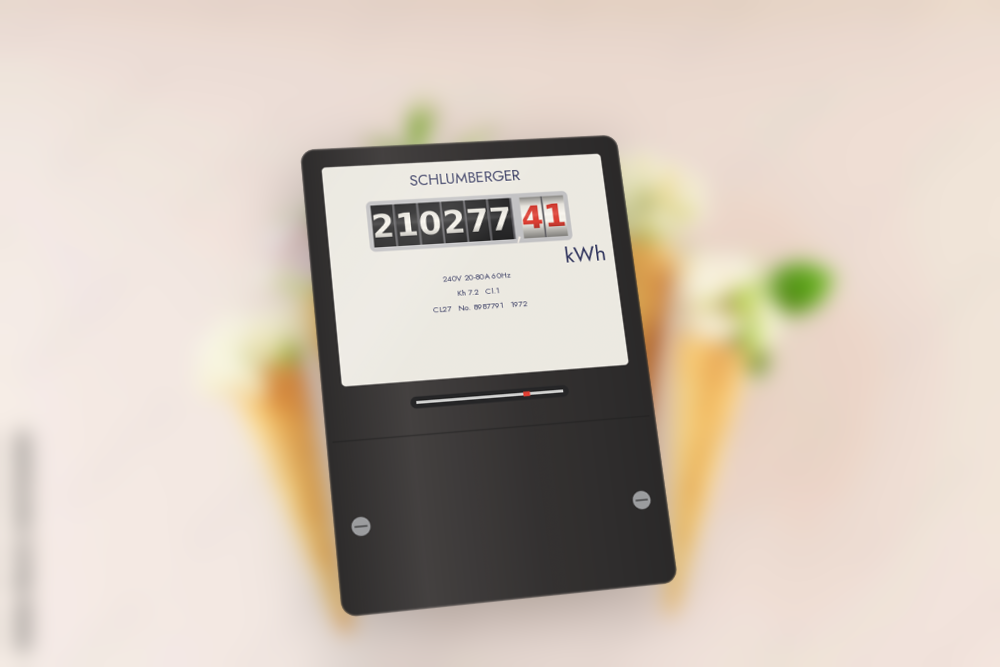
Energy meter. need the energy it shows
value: 210277.41 kWh
